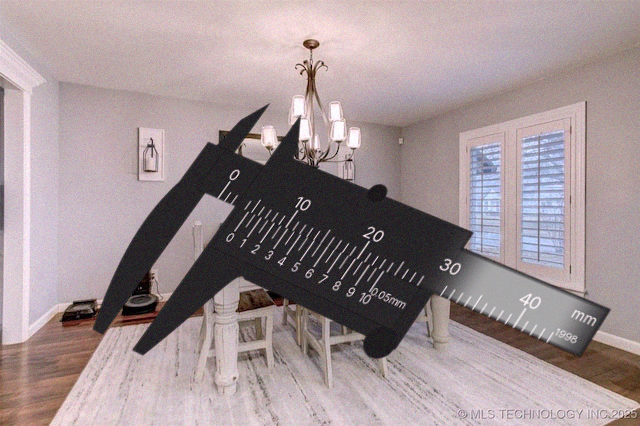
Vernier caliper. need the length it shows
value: 4.6 mm
